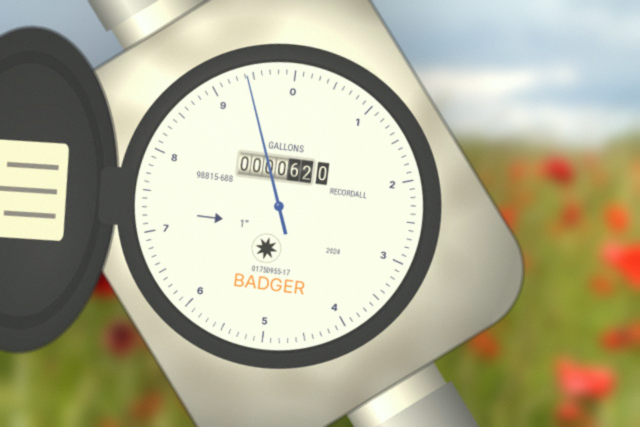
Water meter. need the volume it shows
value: 619.4 gal
